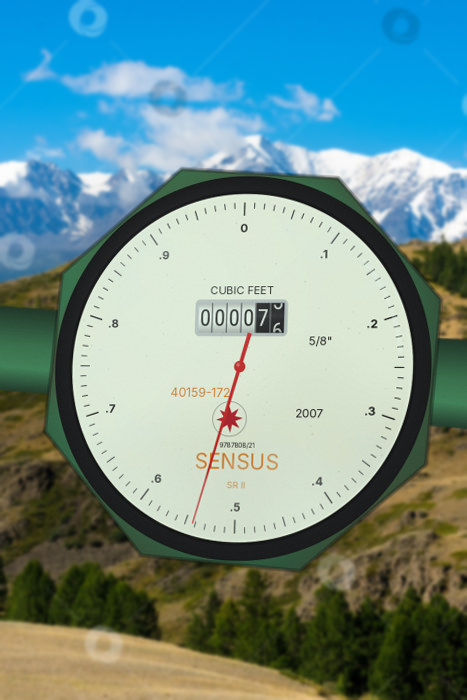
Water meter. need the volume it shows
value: 75.54 ft³
